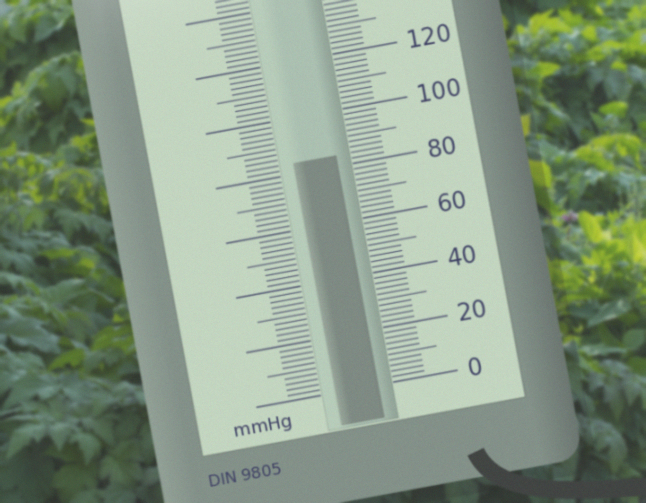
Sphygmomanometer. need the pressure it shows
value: 84 mmHg
